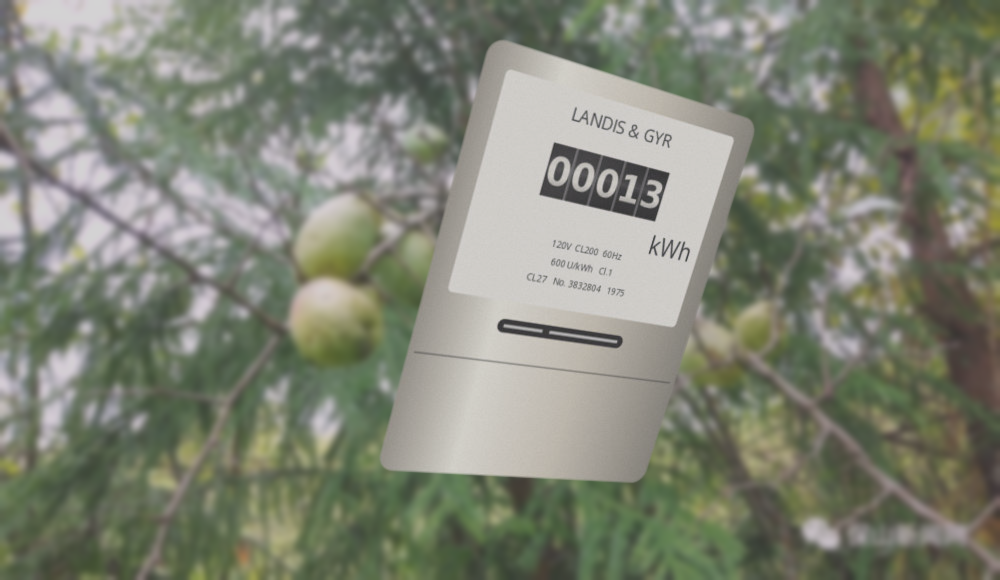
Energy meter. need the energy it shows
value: 13 kWh
